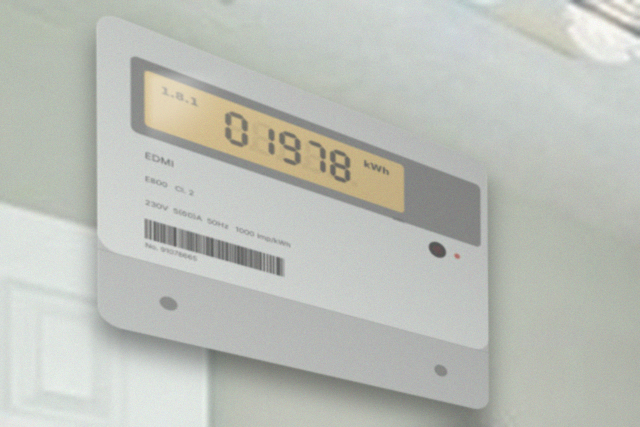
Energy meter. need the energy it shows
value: 1978 kWh
